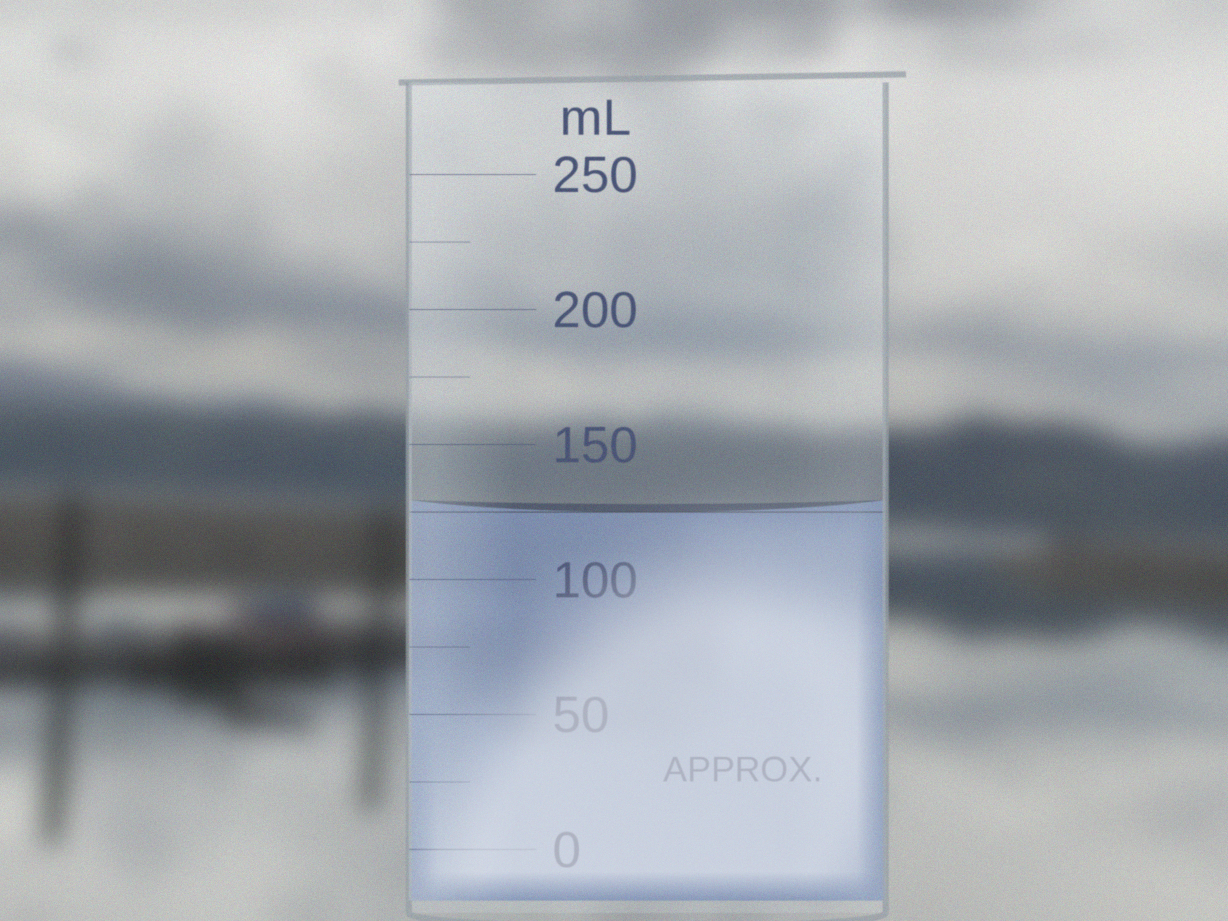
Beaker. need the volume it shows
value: 125 mL
